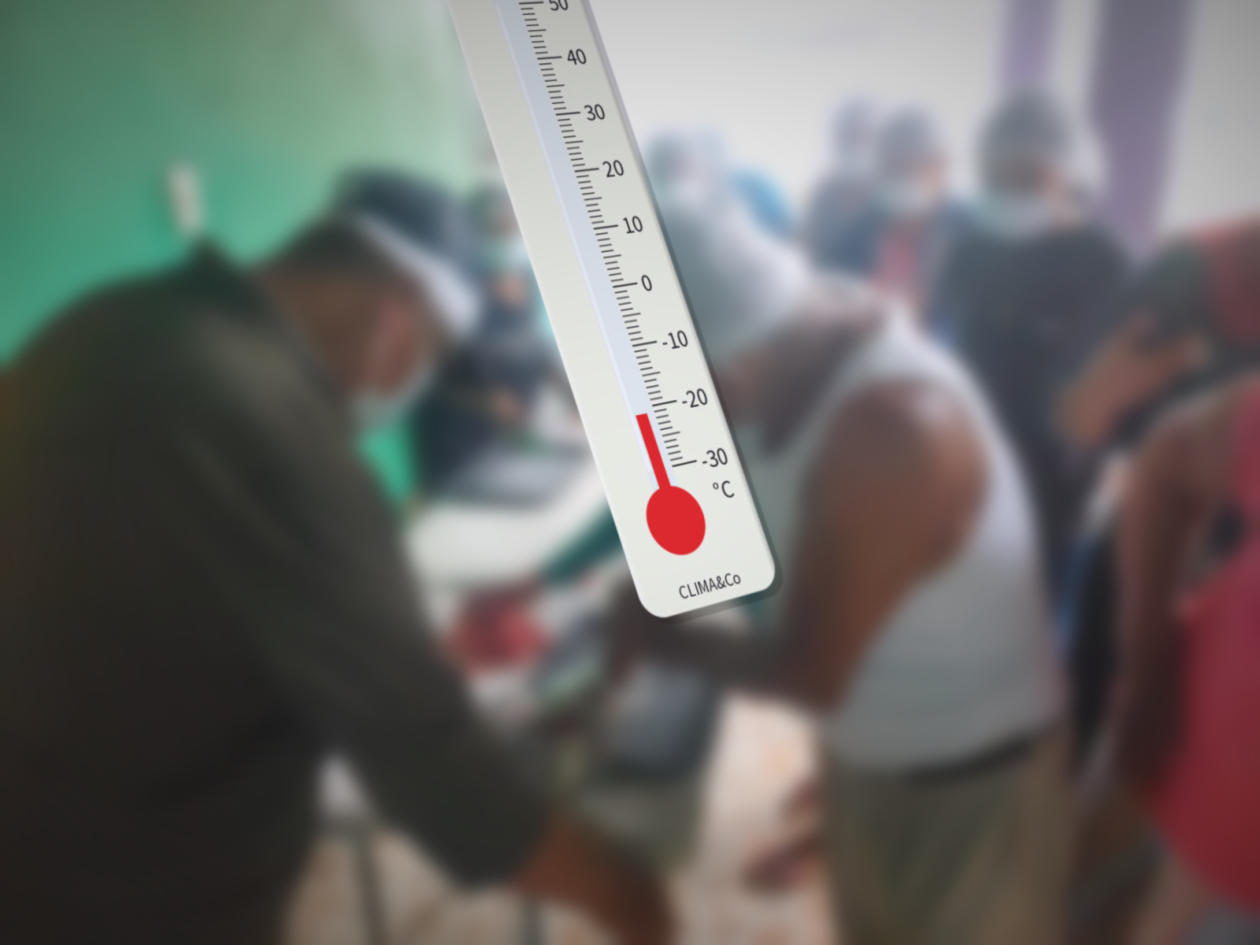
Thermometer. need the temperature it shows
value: -21 °C
